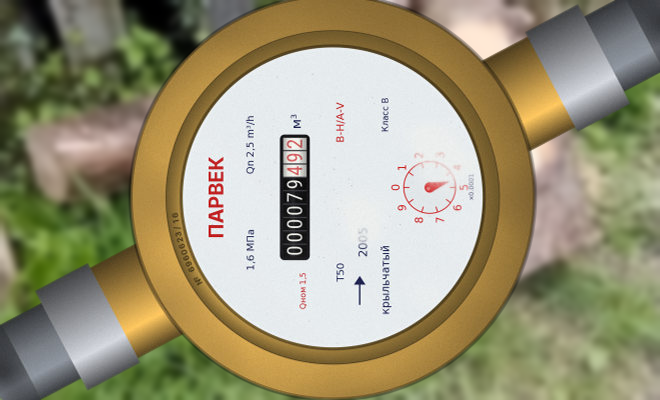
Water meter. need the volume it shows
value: 79.4924 m³
